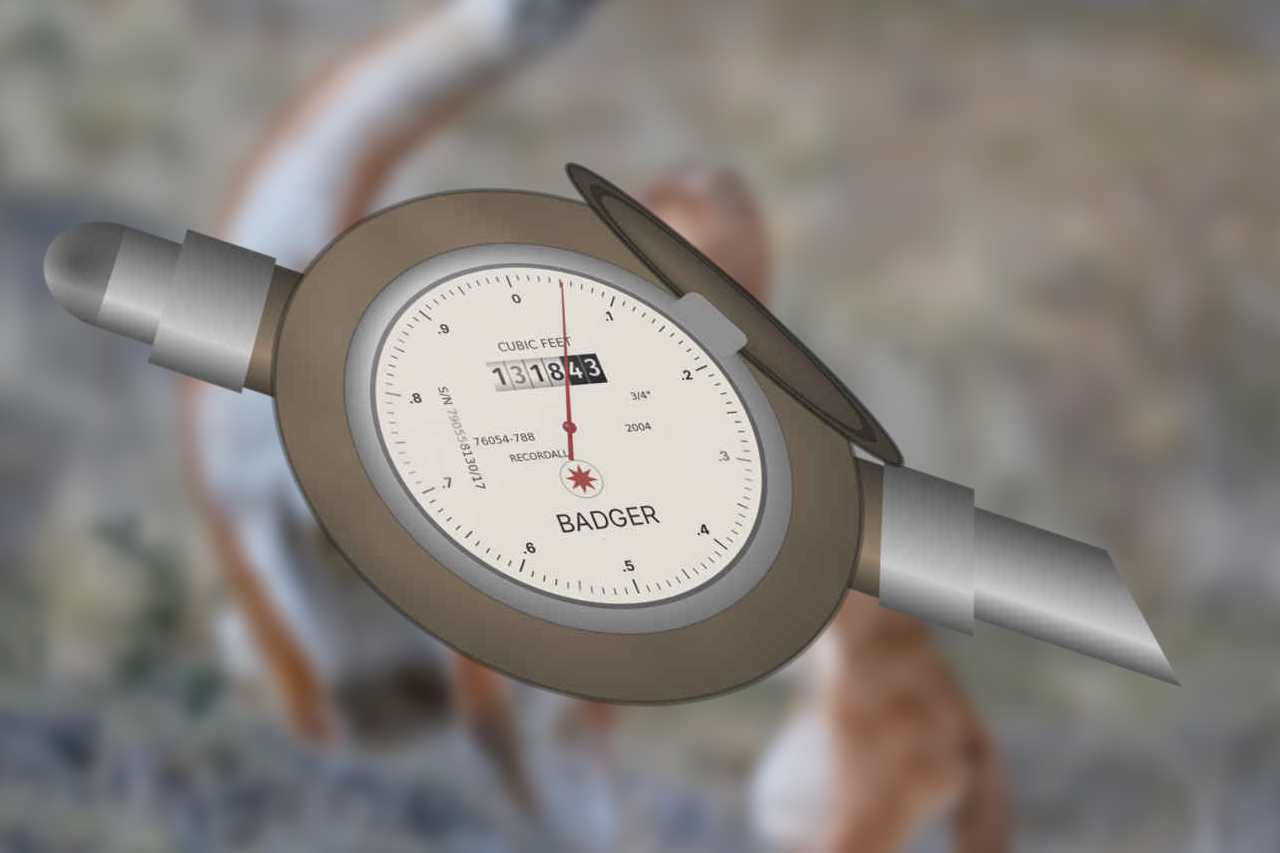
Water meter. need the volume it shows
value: 131843.05 ft³
